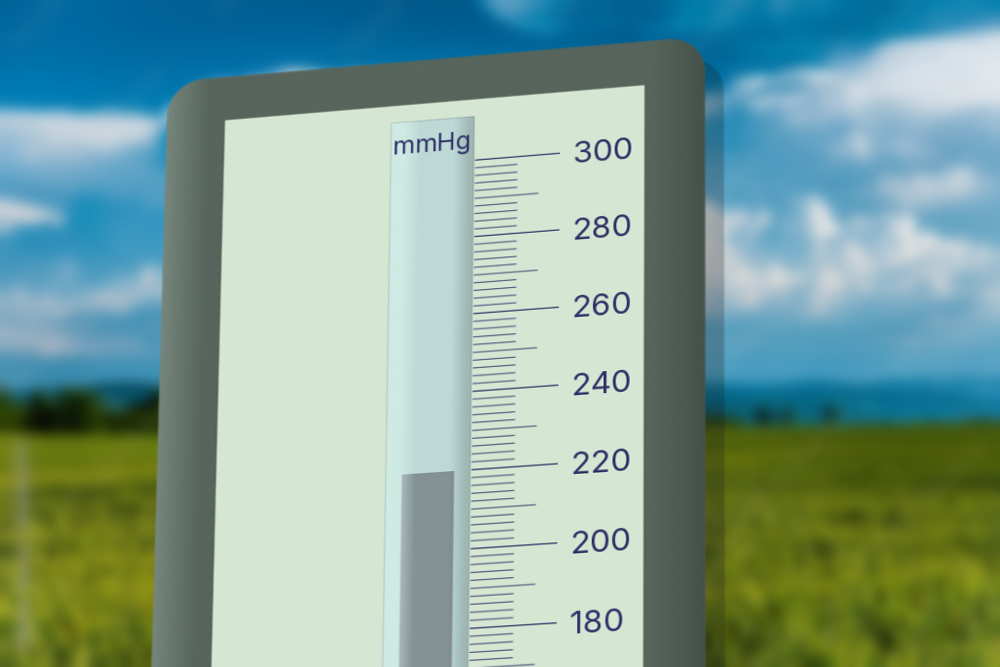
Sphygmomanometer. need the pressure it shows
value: 220 mmHg
